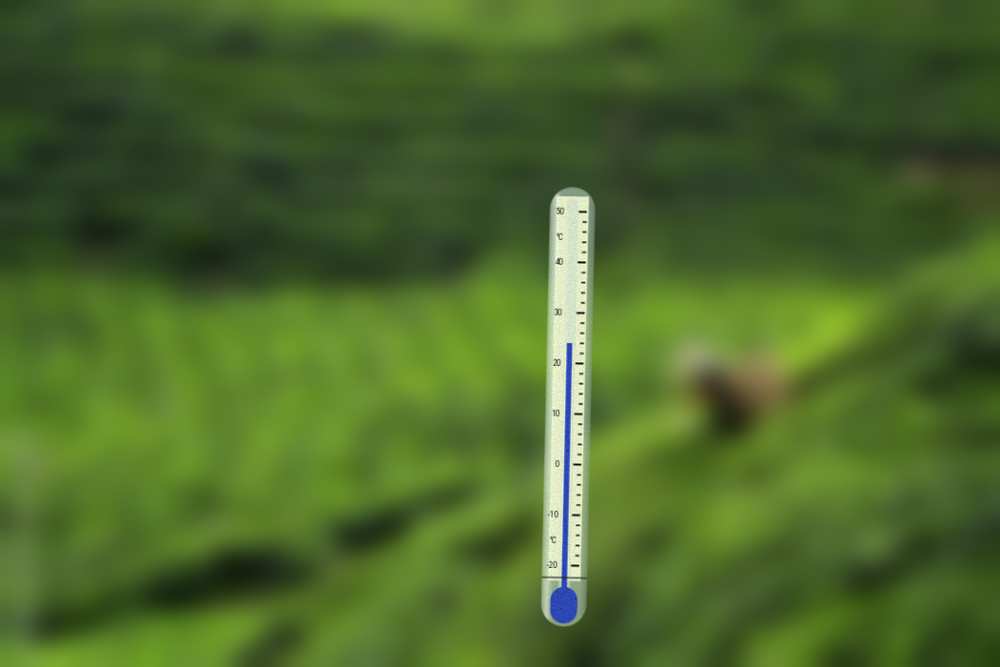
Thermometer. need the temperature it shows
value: 24 °C
